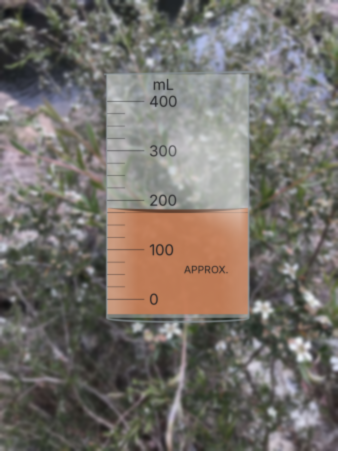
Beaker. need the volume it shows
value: 175 mL
